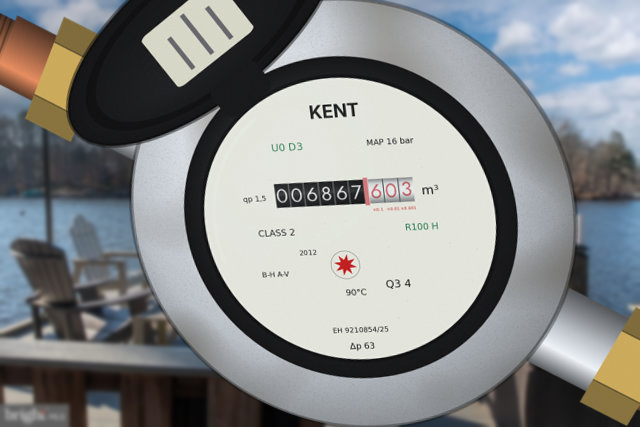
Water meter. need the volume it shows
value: 6867.603 m³
